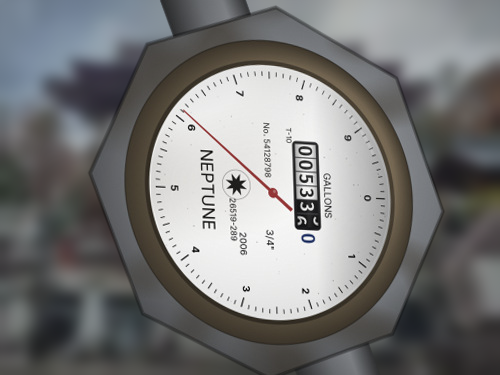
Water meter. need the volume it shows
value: 53356.1 gal
